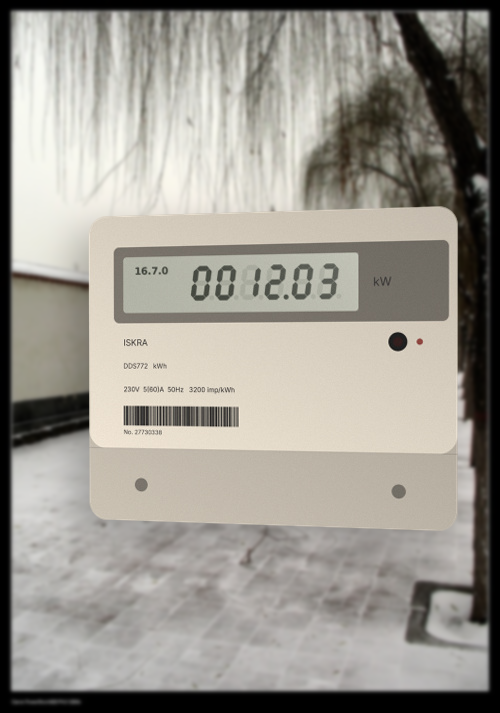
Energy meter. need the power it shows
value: 12.03 kW
